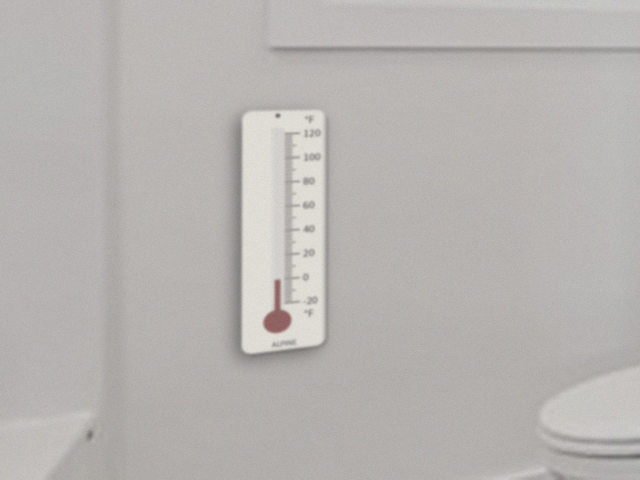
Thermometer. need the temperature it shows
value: 0 °F
